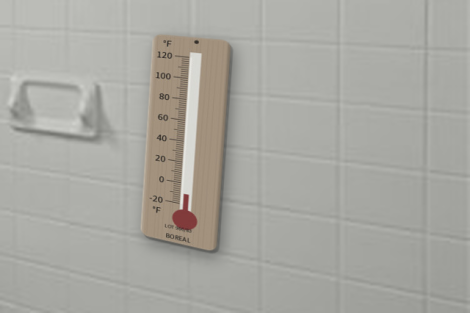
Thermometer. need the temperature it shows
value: -10 °F
